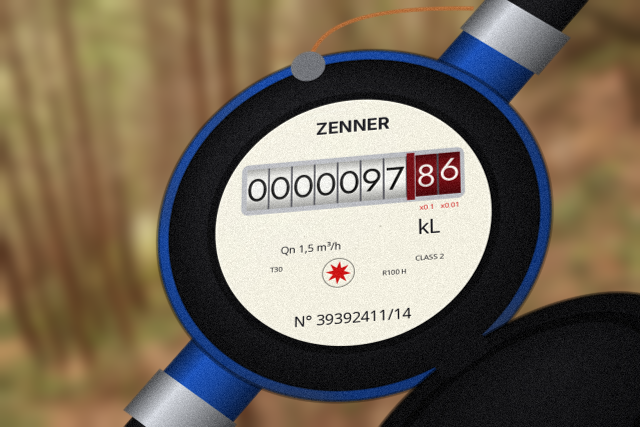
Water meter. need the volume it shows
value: 97.86 kL
